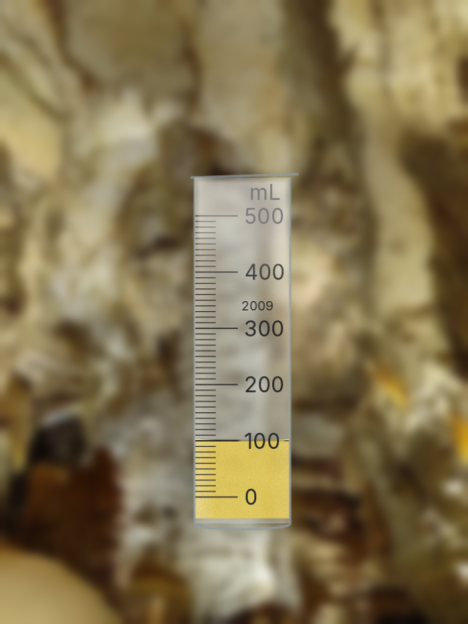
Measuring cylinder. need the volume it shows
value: 100 mL
